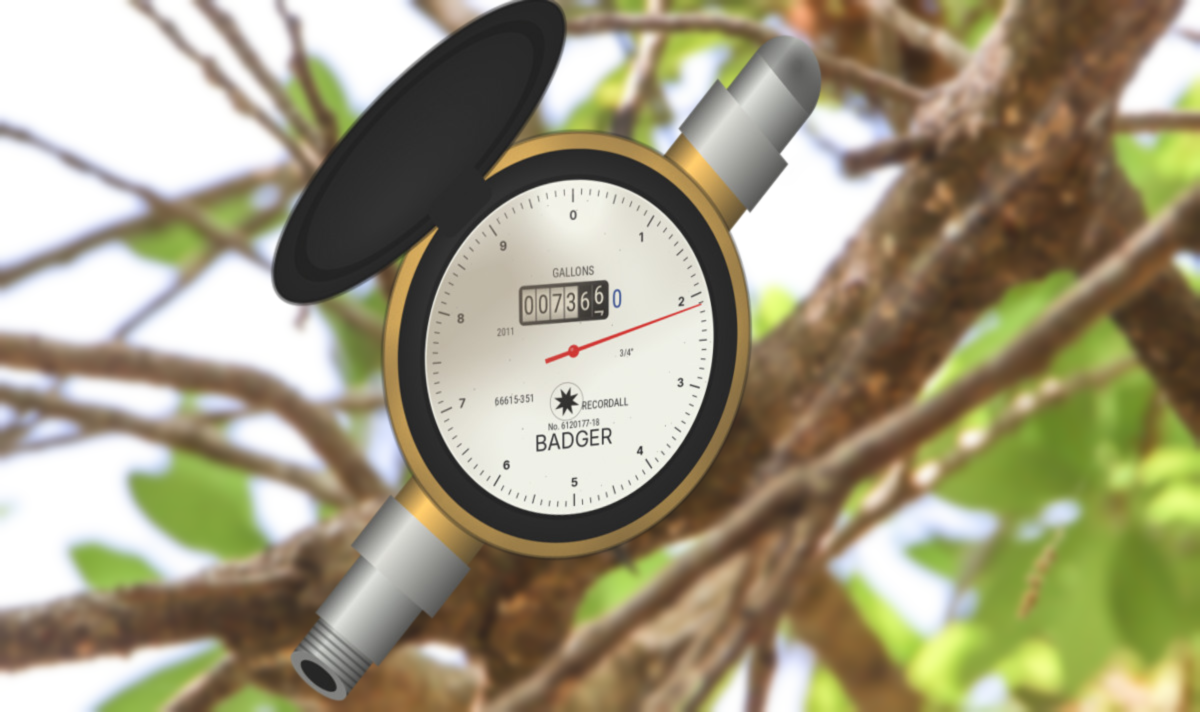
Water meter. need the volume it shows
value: 73662.1 gal
